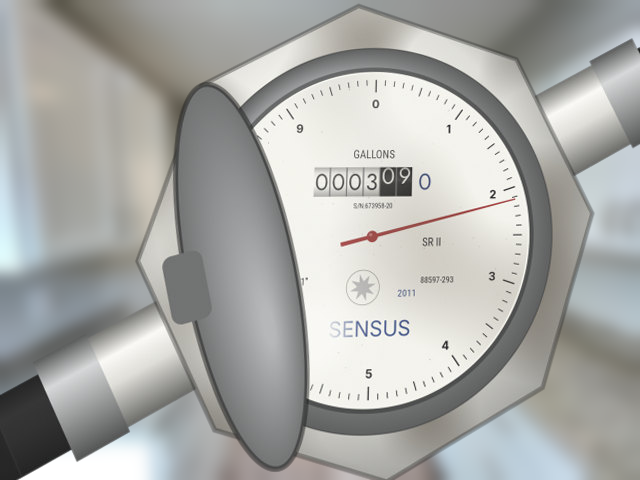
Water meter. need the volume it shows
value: 3092.1 gal
